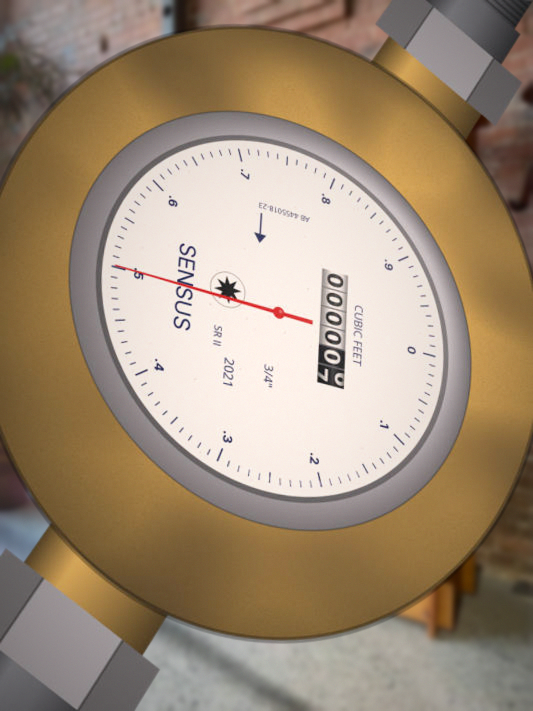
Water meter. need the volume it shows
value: 6.50 ft³
